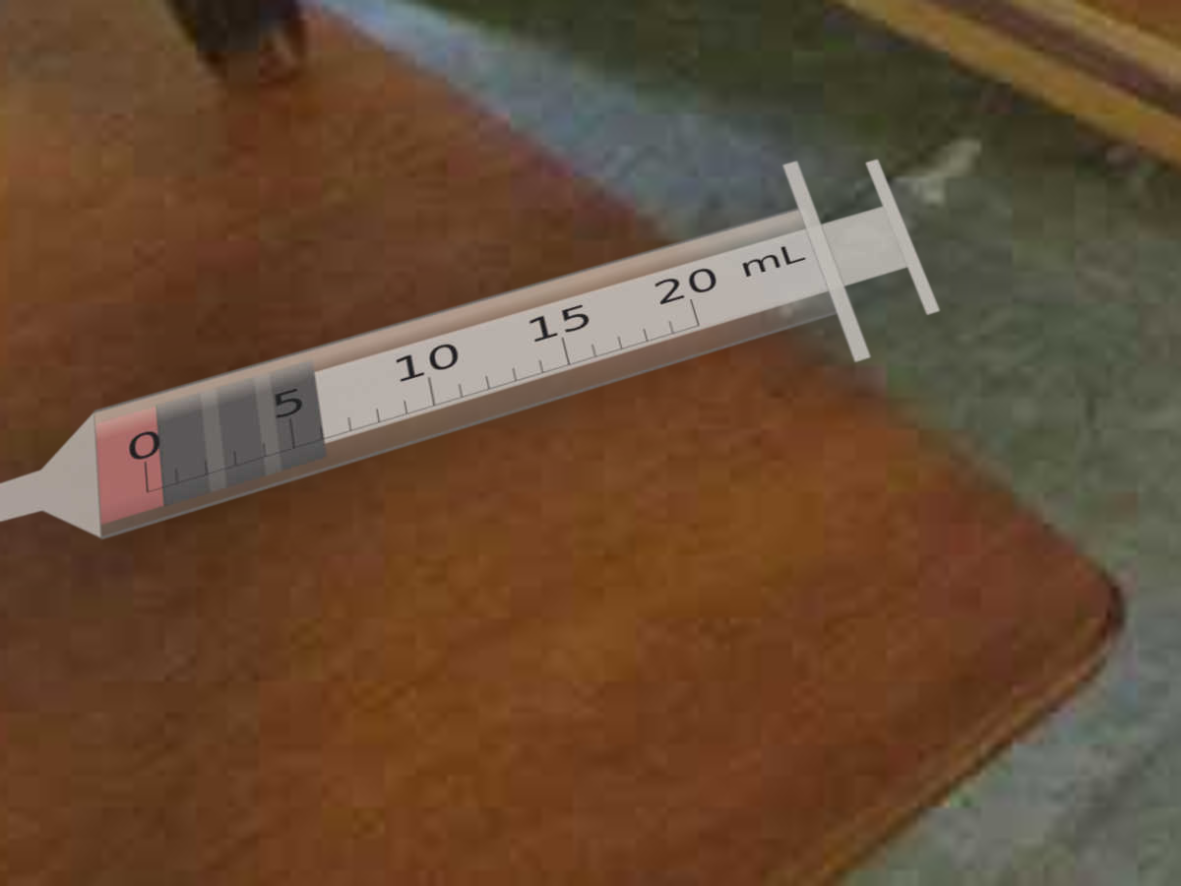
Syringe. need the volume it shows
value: 0.5 mL
